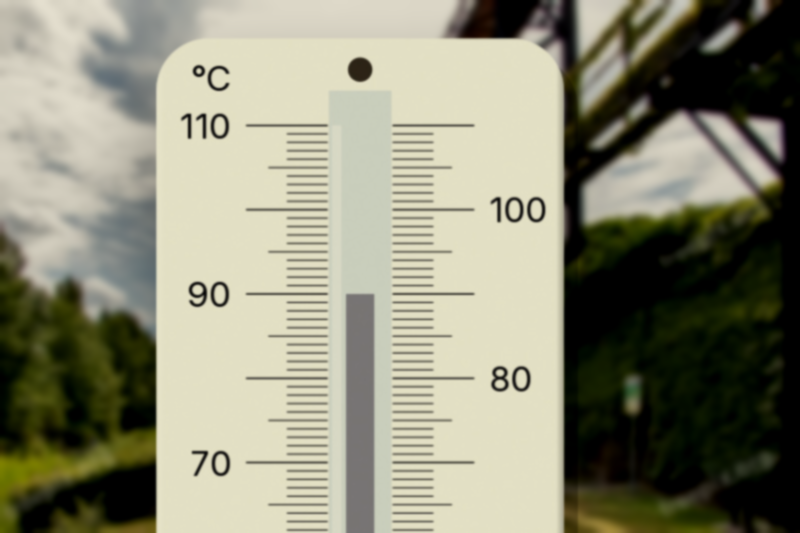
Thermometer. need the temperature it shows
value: 90 °C
